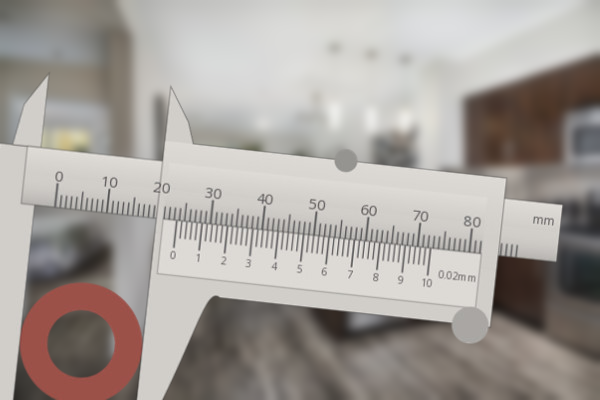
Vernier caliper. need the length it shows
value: 23.5 mm
